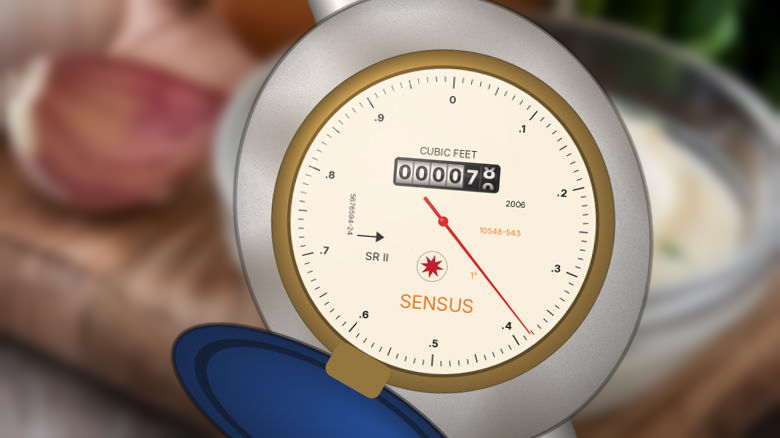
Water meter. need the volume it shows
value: 78.38 ft³
